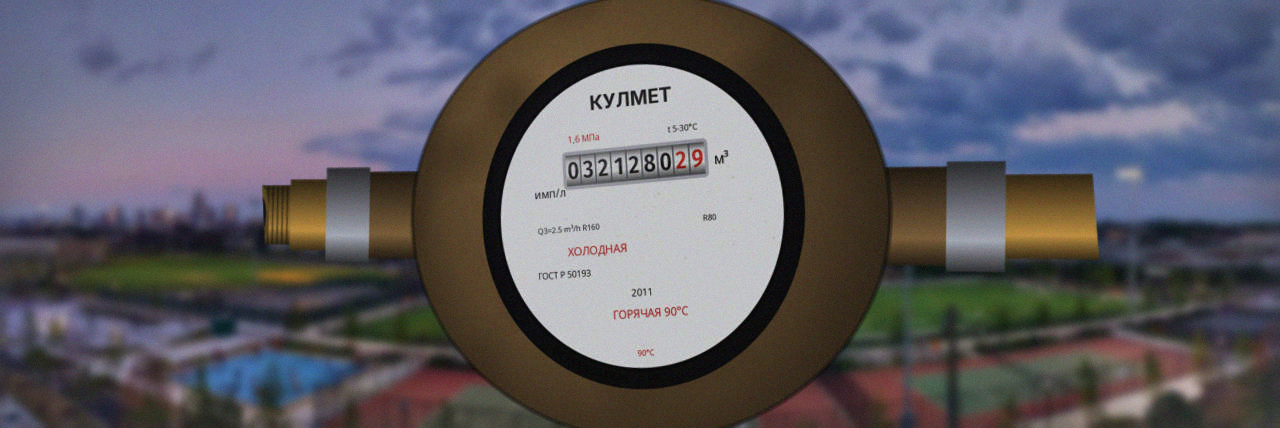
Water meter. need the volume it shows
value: 321280.29 m³
